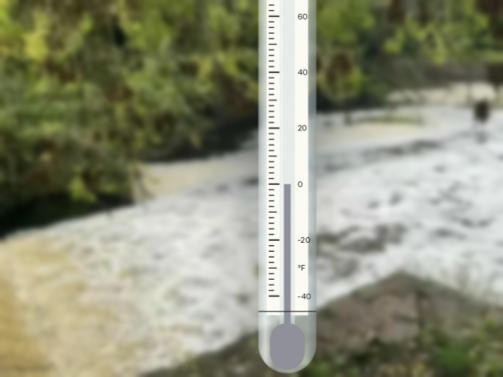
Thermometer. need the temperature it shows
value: 0 °F
